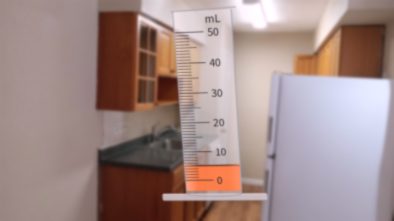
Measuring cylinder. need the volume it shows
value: 5 mL
